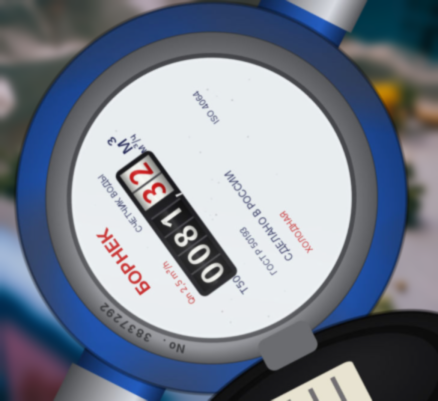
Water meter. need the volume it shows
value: 81.32 m³
